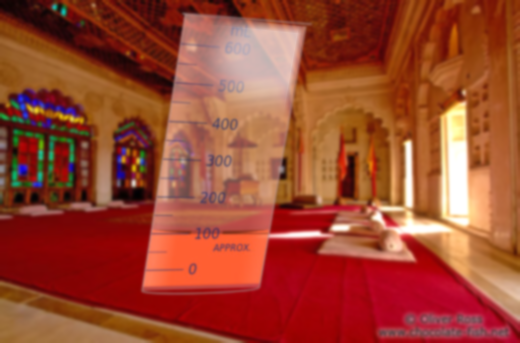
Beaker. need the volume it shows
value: 100 mL
